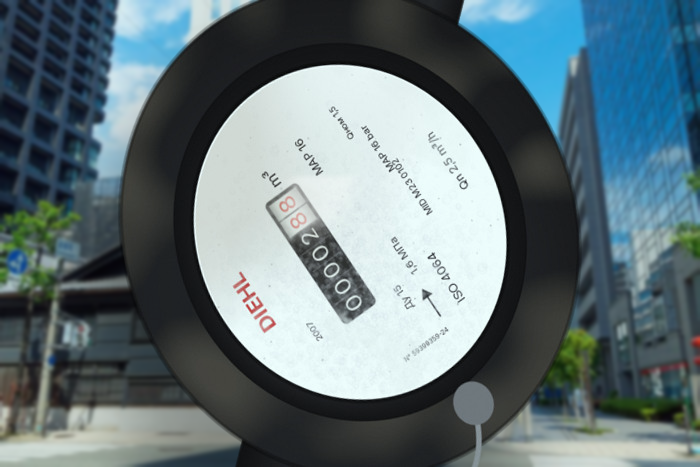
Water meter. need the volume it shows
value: 2.88 m³
